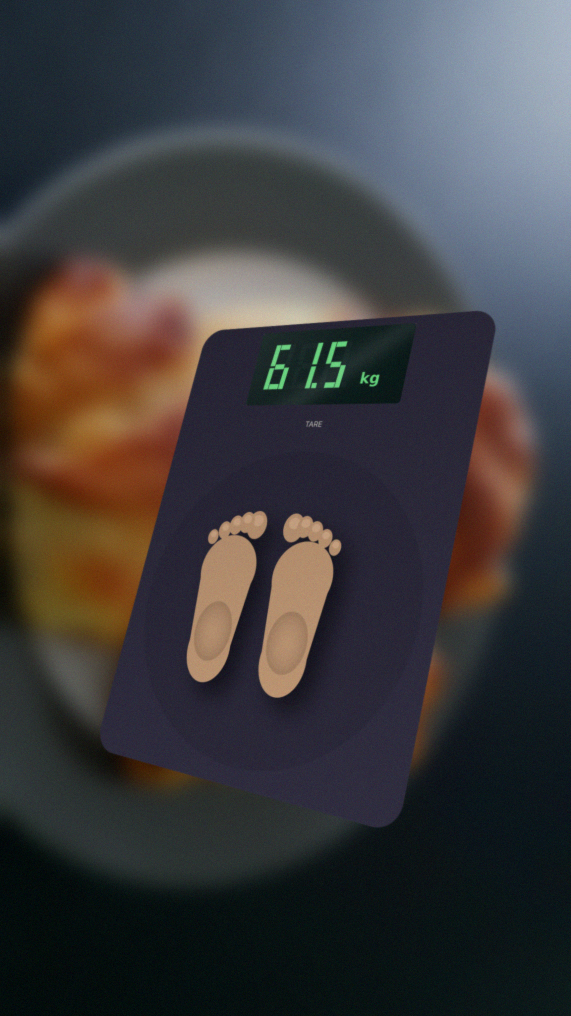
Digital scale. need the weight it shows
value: 61.5 kg
